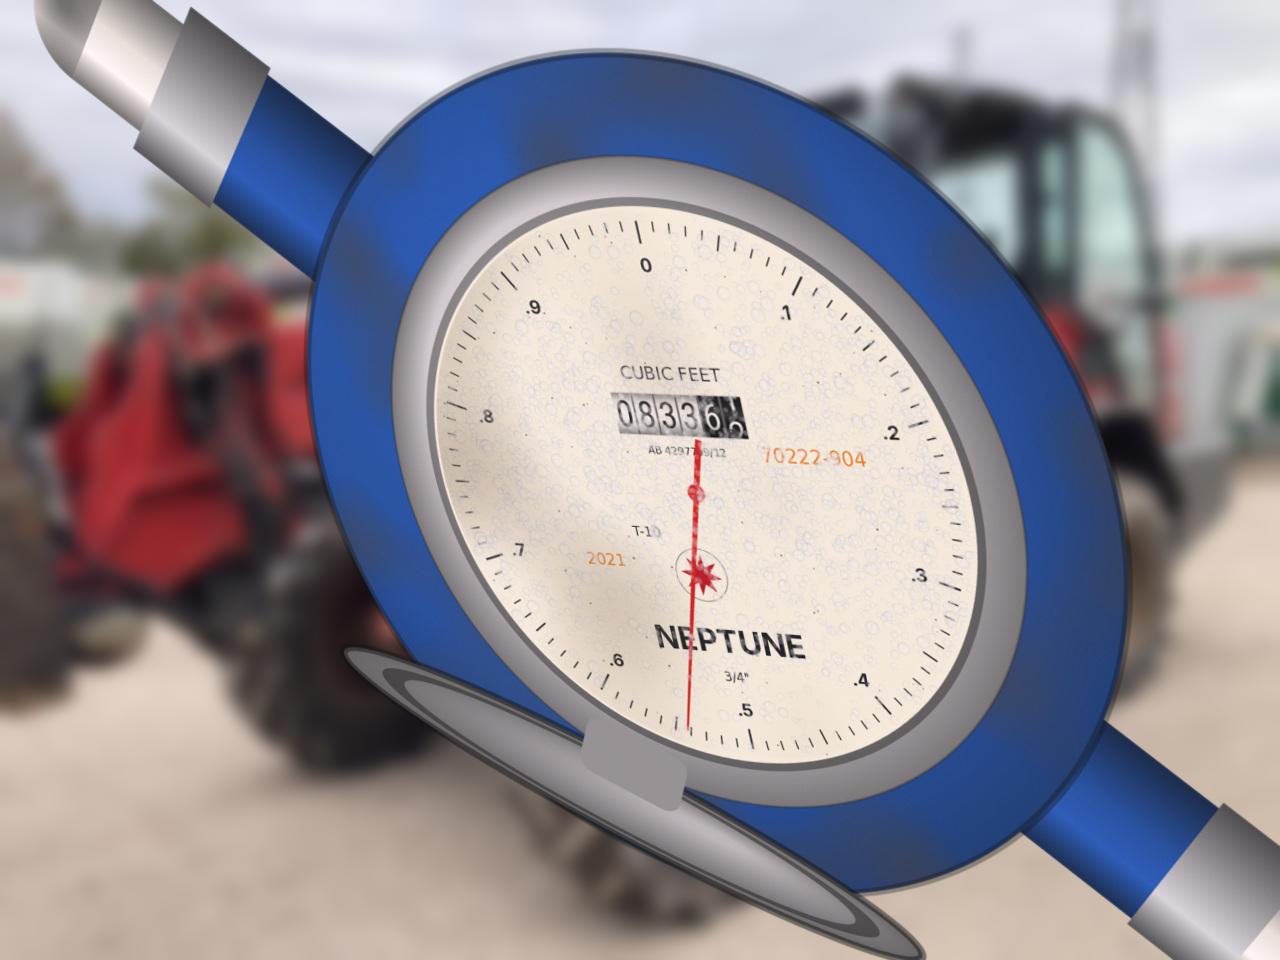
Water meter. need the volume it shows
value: 83361.54 ft³
